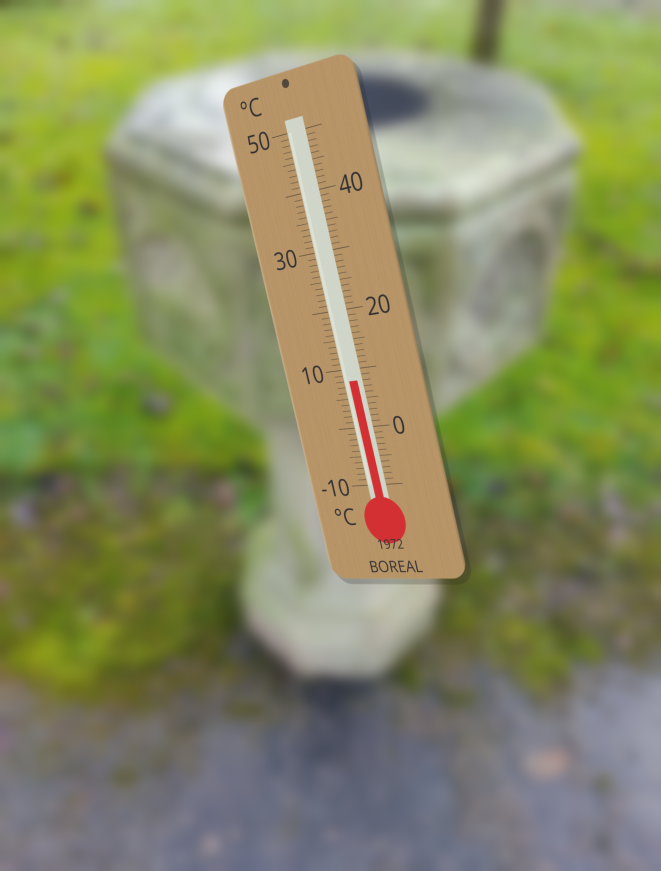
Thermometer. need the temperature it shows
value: 8 °C
